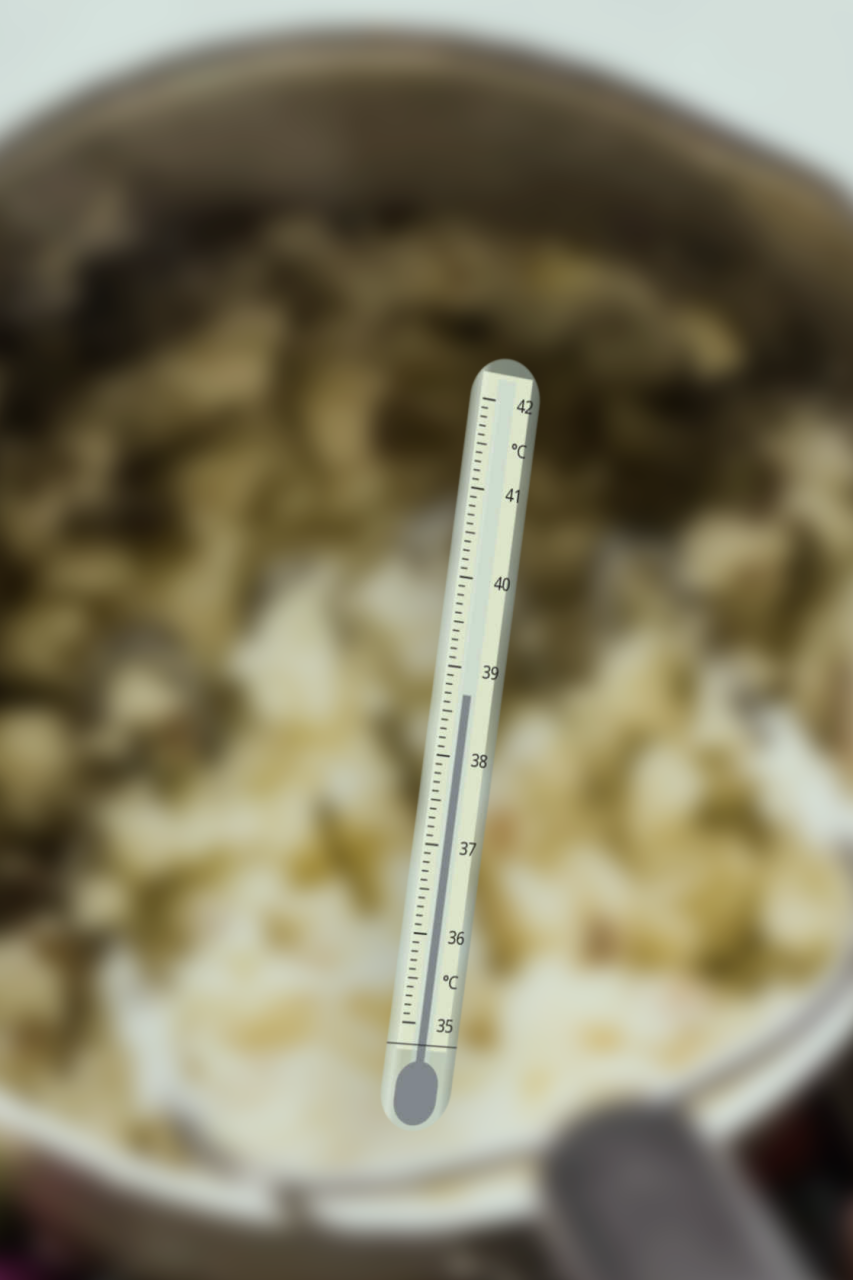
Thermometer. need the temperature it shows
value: 38.7 °C
